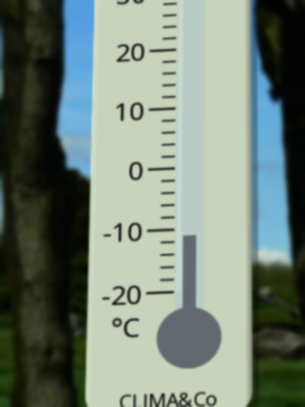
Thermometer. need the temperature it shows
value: -11 °C
